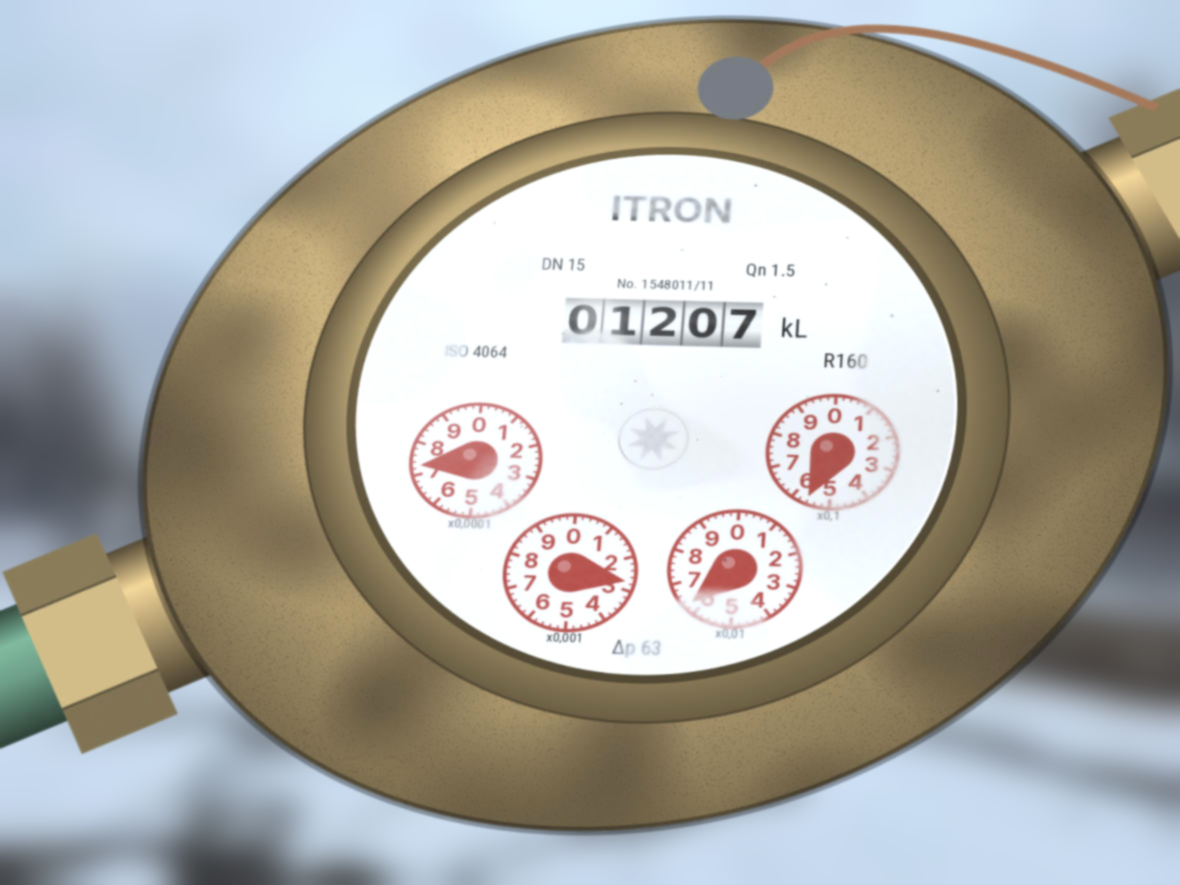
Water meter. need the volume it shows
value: 1207.5627 kL
